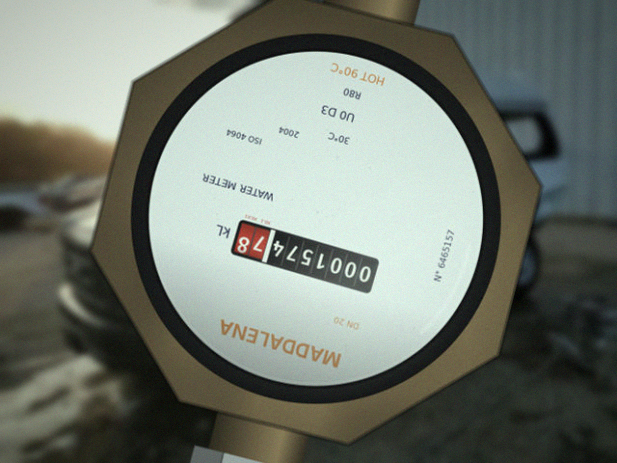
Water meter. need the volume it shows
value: 1574.78 kL
